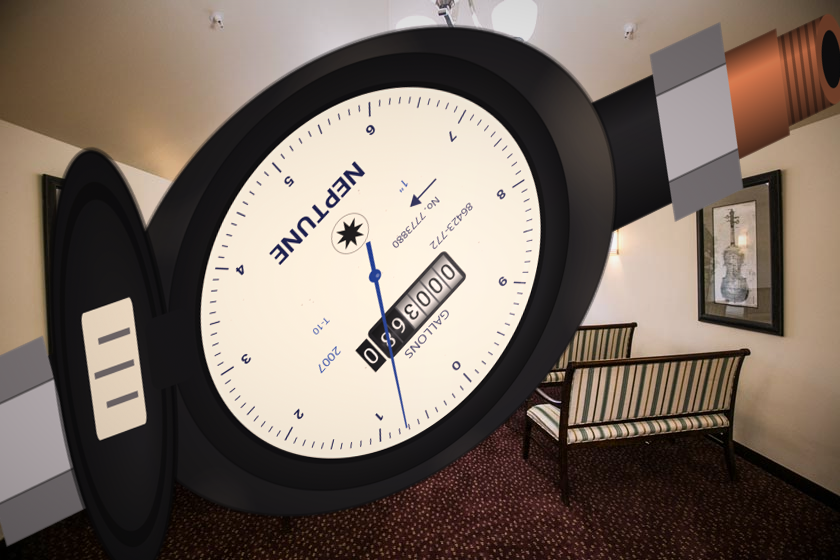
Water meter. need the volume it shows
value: 3680.7 gal
